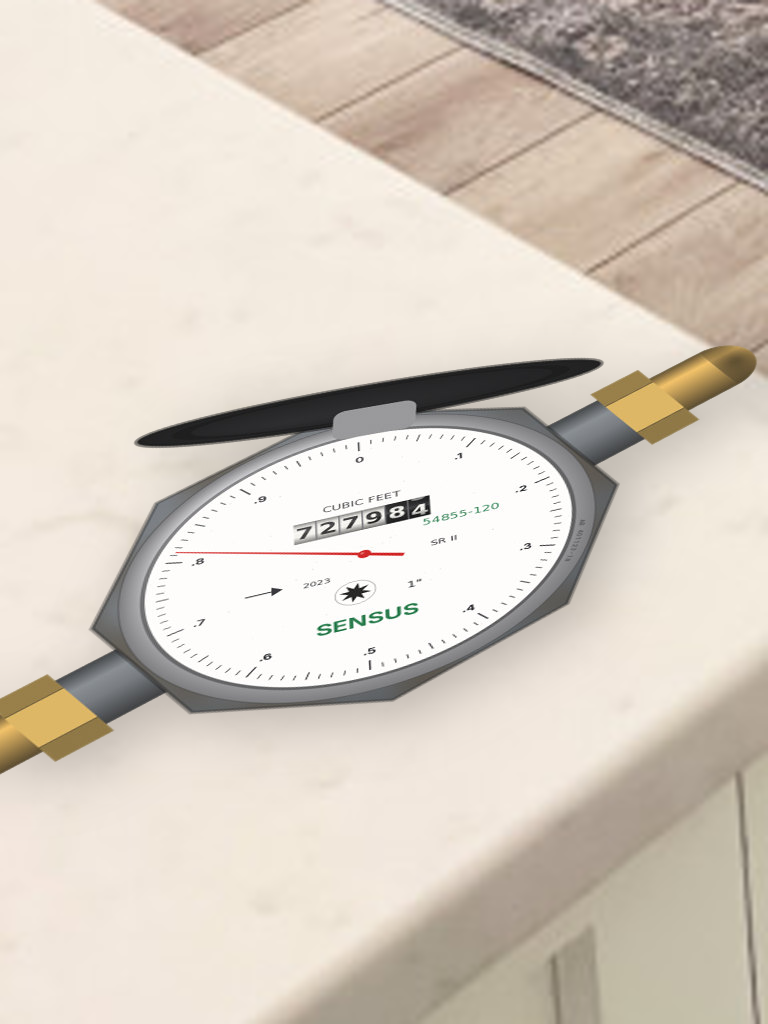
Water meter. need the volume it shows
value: 727983.81 ft³
